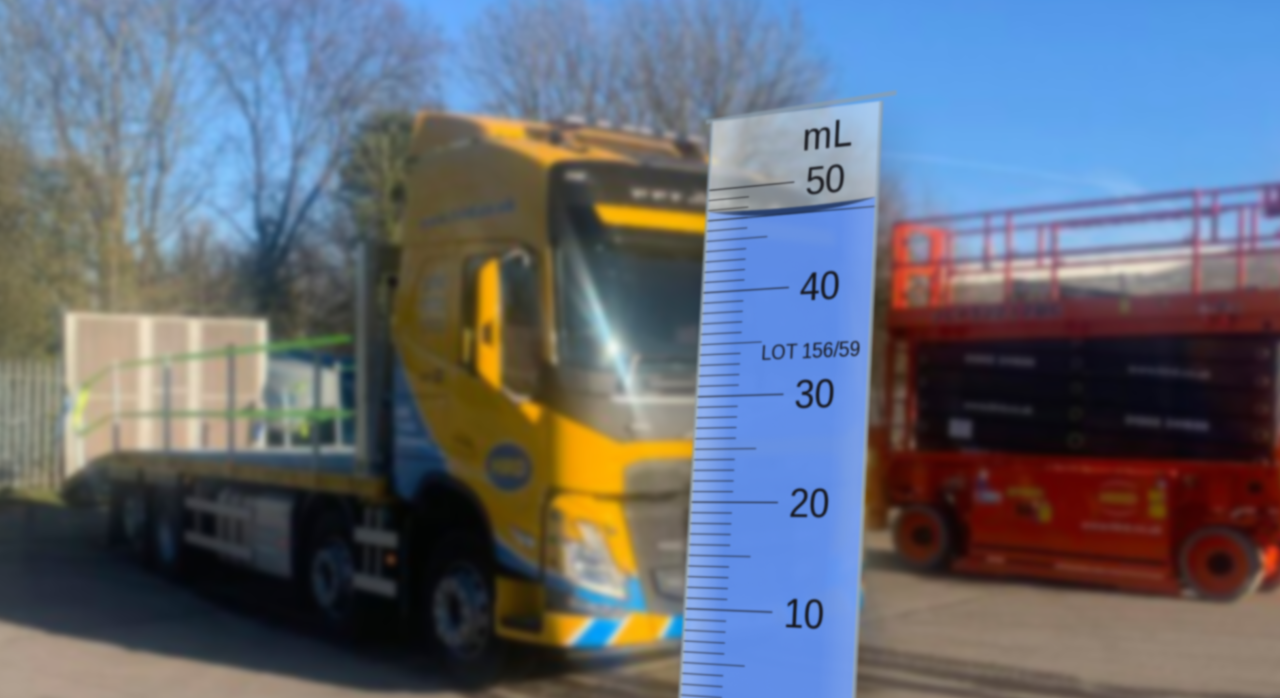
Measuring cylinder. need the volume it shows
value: 47 mL
